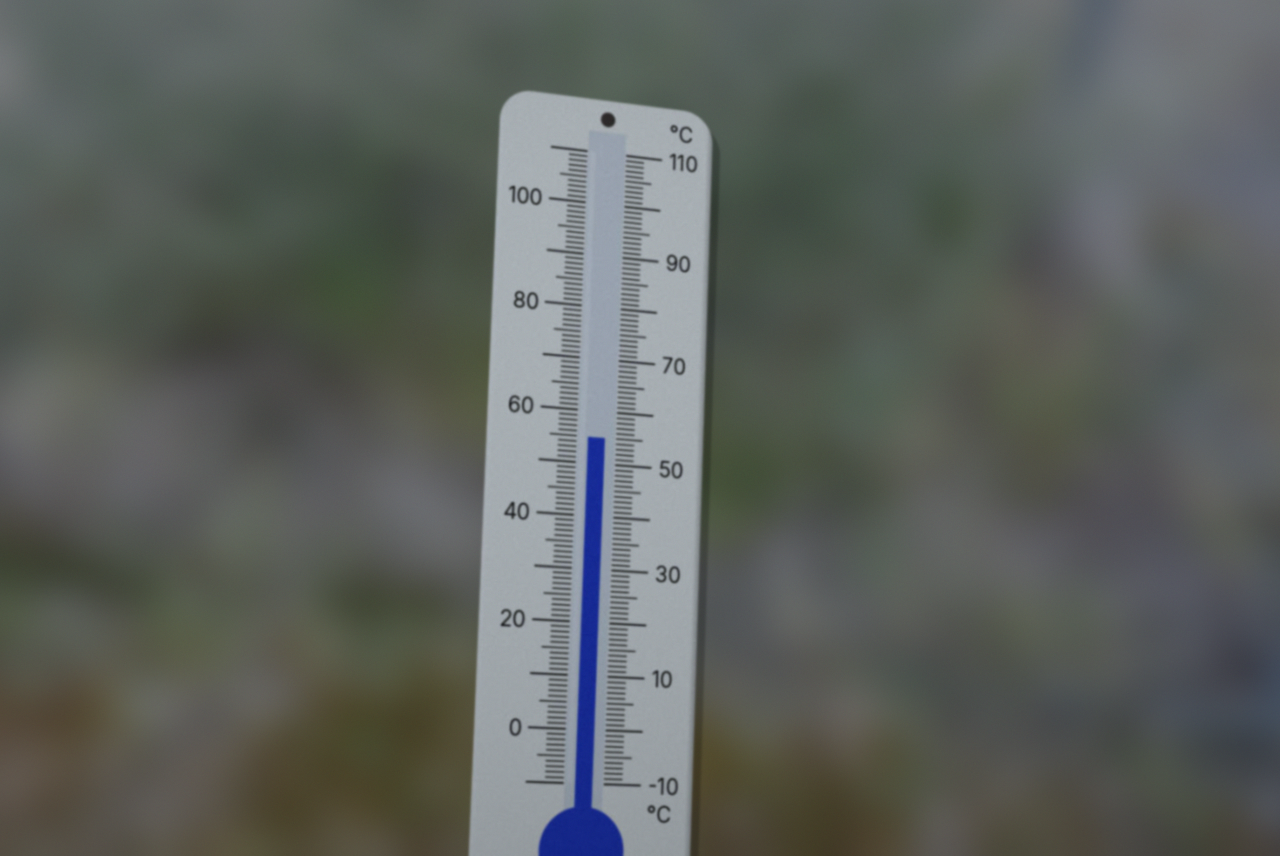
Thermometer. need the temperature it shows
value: 55 °C
